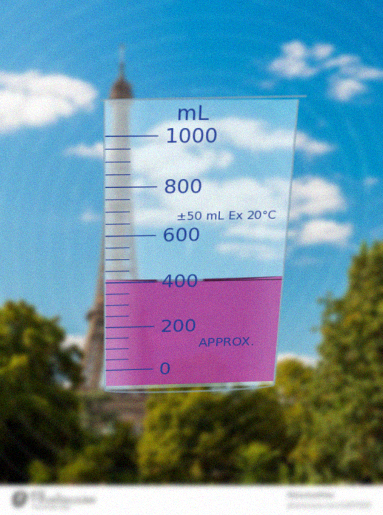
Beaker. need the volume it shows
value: 400 mL
